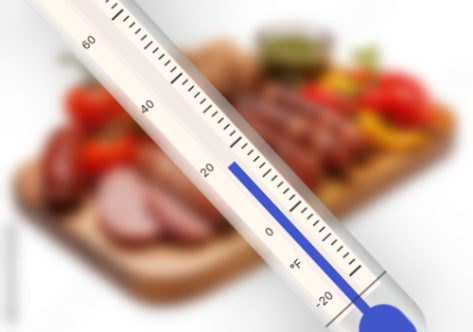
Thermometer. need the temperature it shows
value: 17 °F
